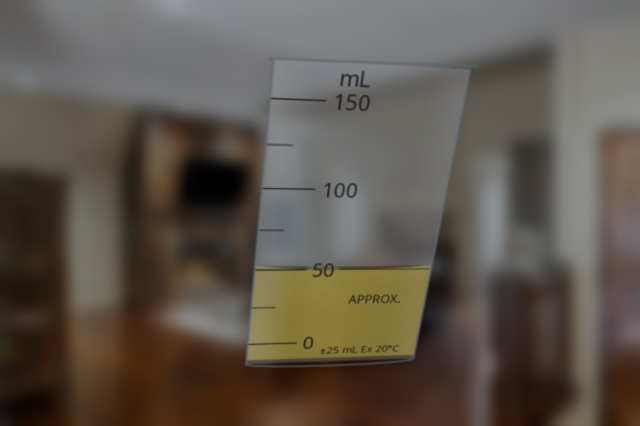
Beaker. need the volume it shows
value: 50 mL
